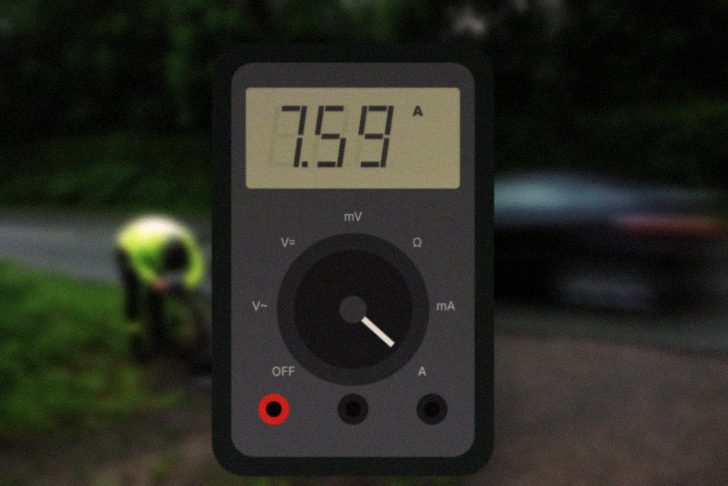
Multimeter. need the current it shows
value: 7.59 A
